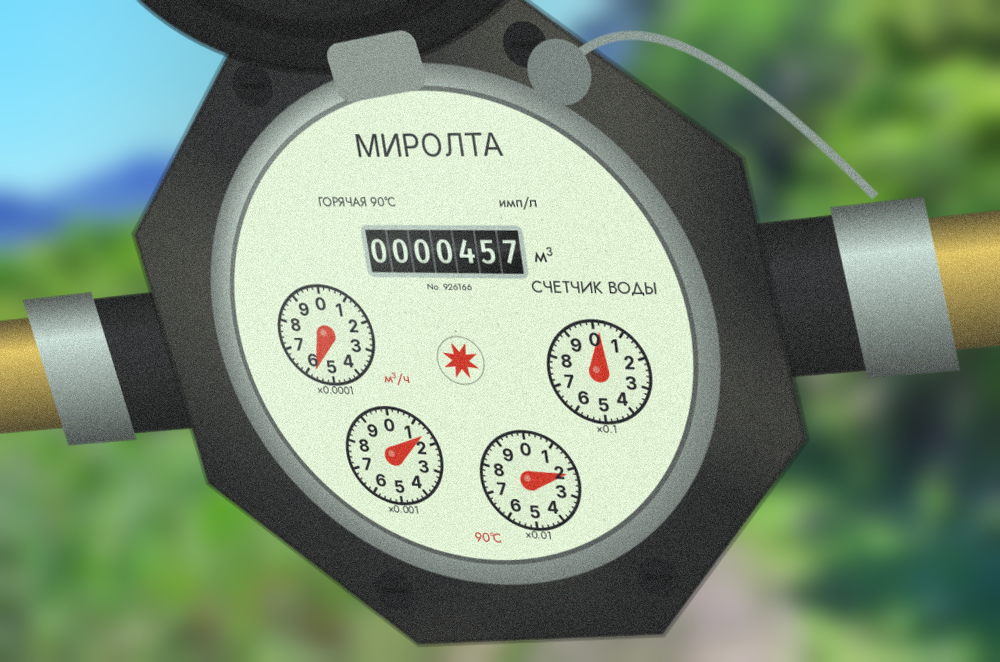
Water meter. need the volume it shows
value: 457.0215 m³
